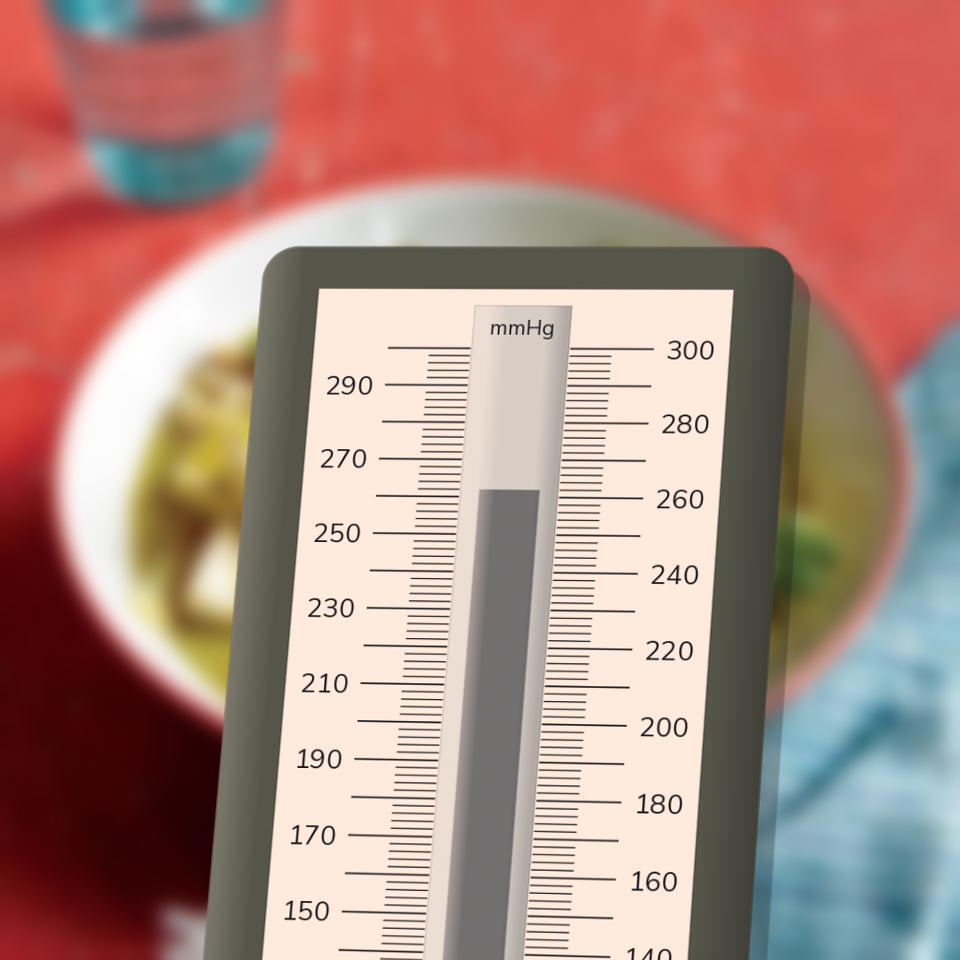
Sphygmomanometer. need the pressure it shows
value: 262 mmHg
